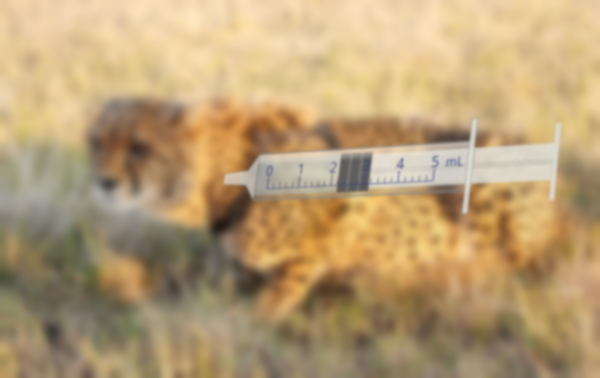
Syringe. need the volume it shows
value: 2.2 mL
